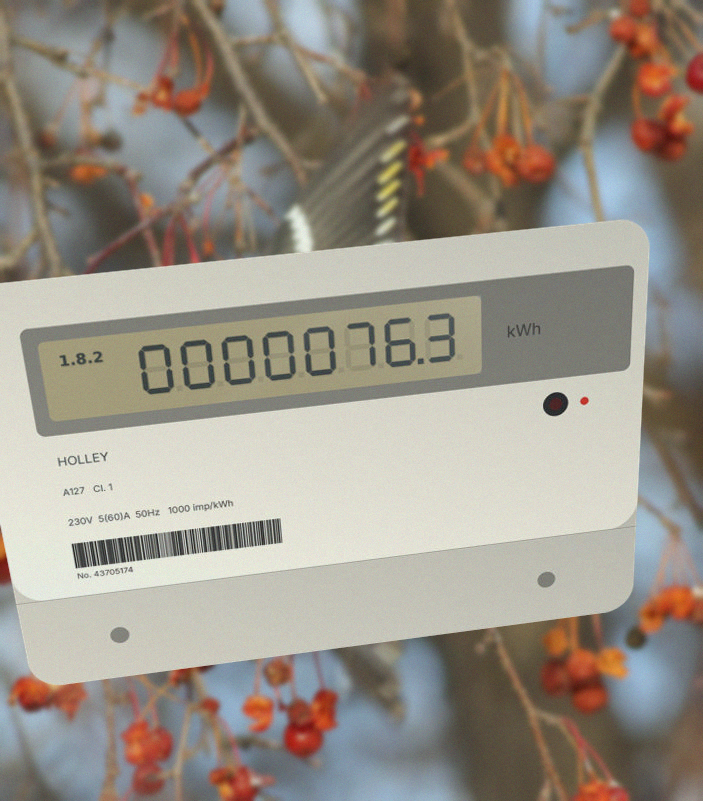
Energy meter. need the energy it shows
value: 76.3 kWh
